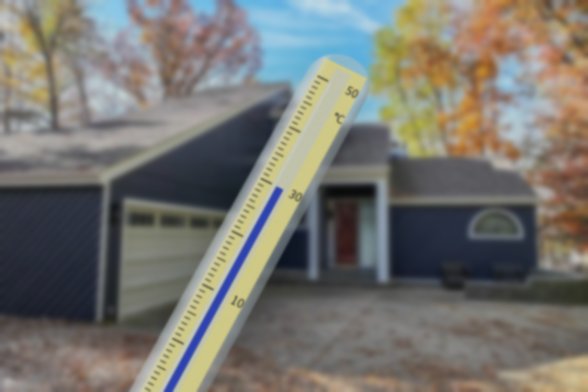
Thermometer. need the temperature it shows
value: 30 °C
